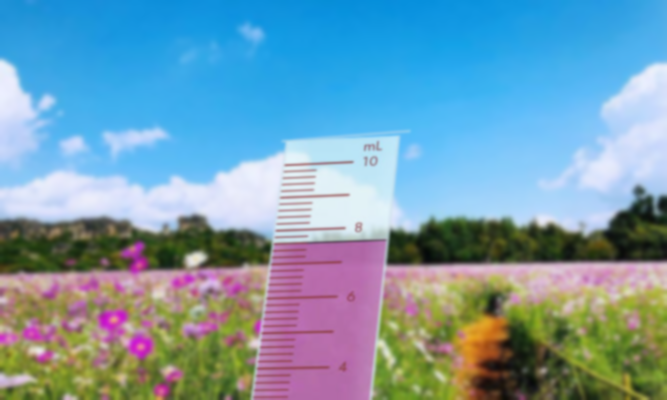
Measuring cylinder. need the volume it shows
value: 7.6 mL
